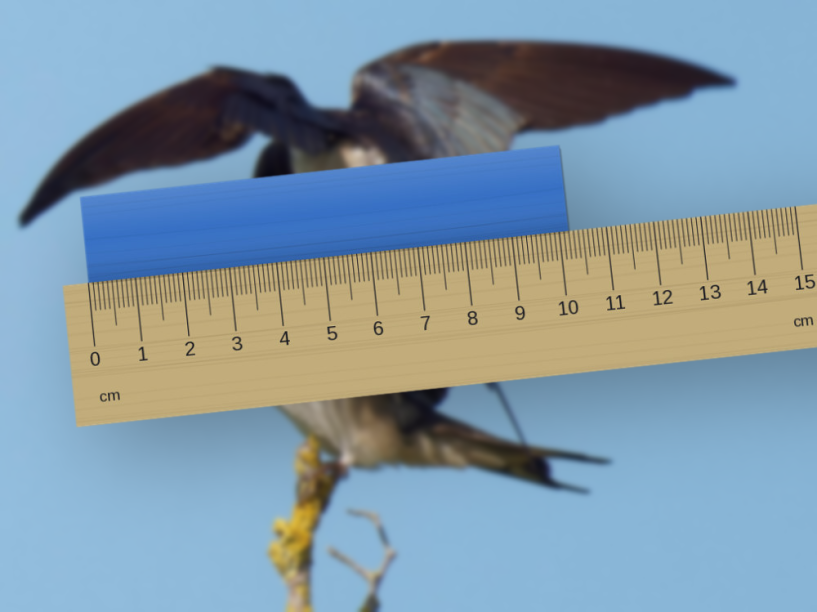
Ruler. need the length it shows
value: 10.2 cm
